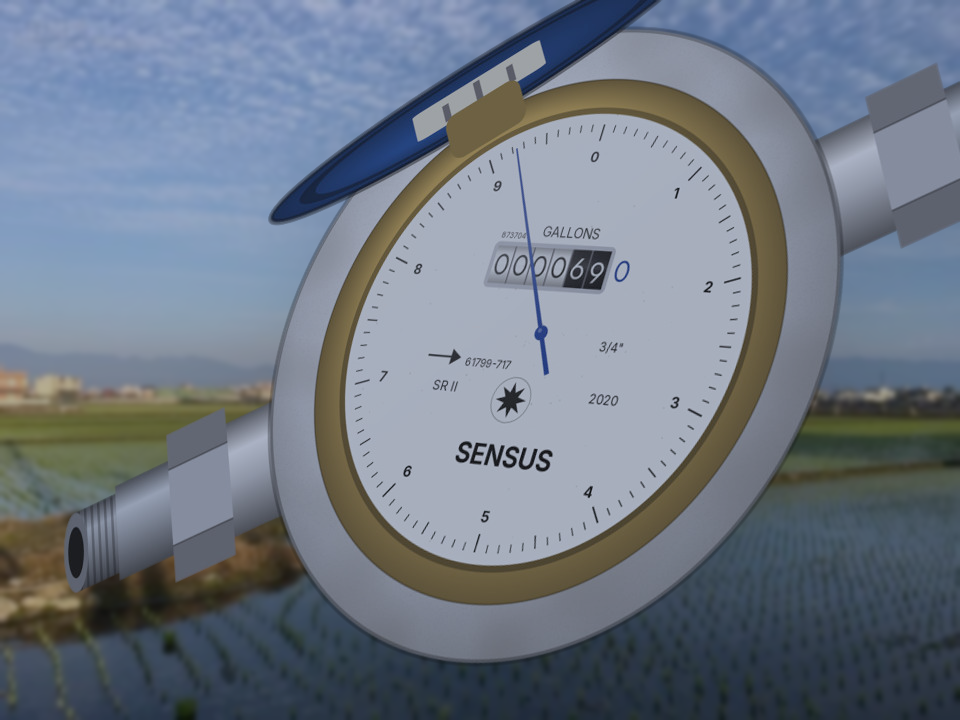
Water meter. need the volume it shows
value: 689.2 gal
